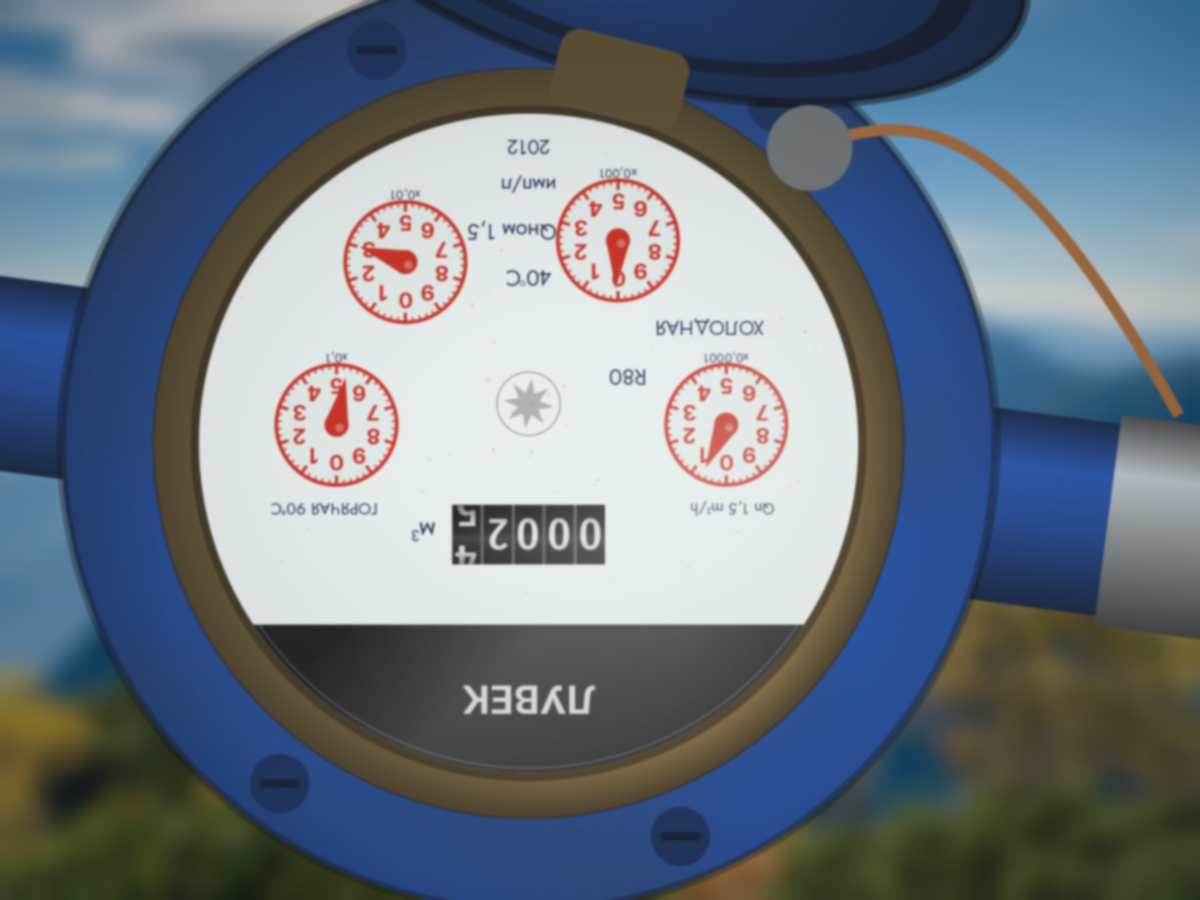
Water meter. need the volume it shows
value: 24.5300 m³
